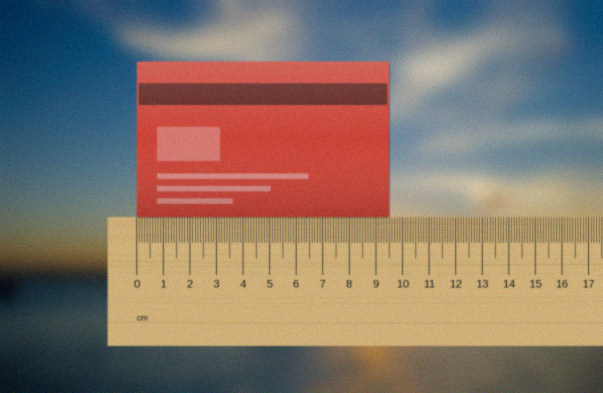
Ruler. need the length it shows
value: 9.5 cm
